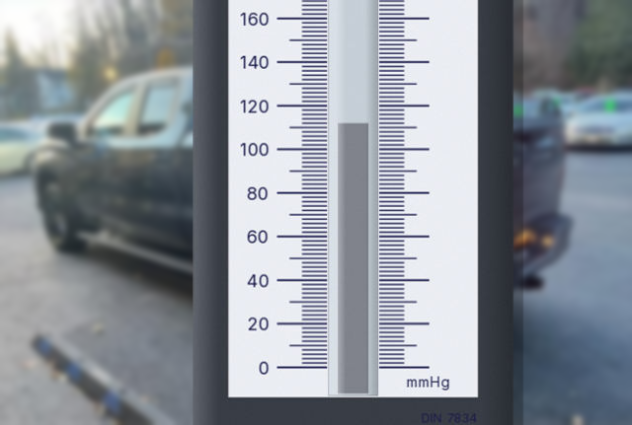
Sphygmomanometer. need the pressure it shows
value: 112 mmHg
